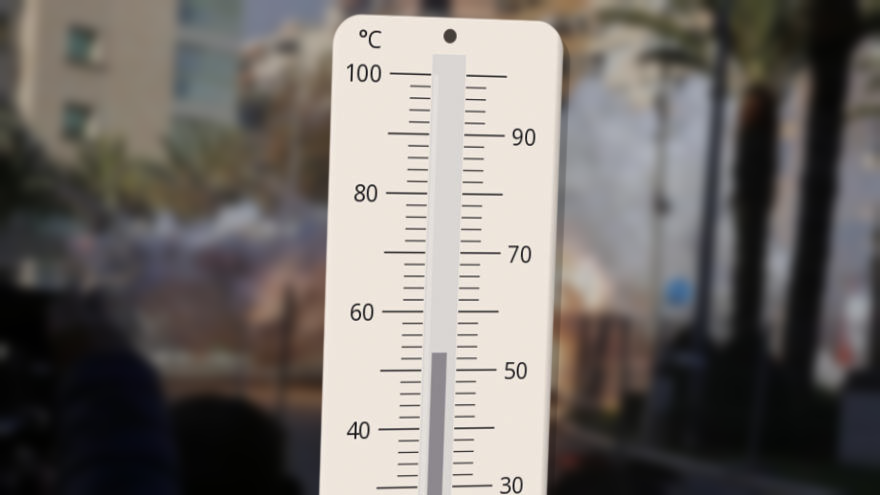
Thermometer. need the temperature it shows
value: 53 °C
